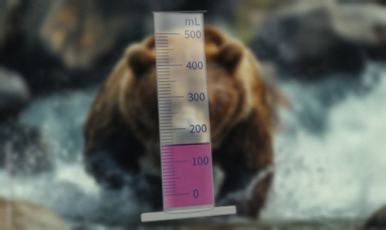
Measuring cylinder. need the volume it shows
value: 150 mL
